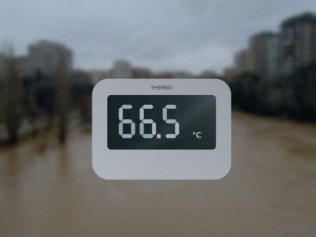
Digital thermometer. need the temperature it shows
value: 66.5 °C
